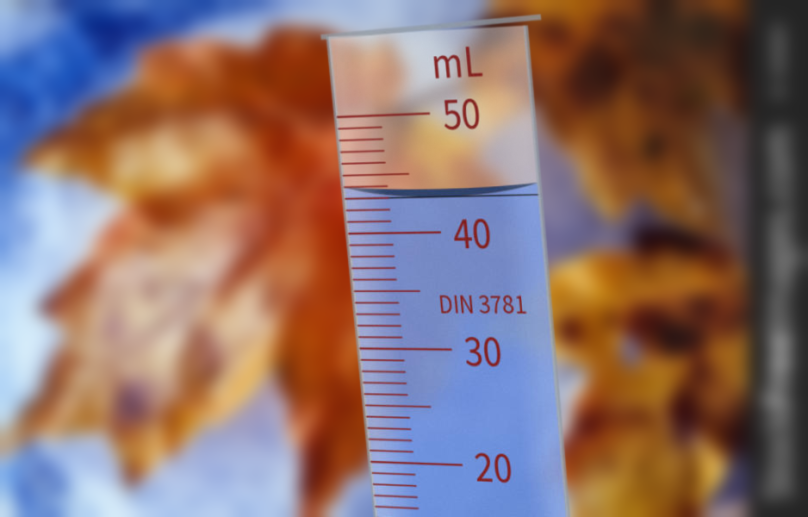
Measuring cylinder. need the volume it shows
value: 43 mL
